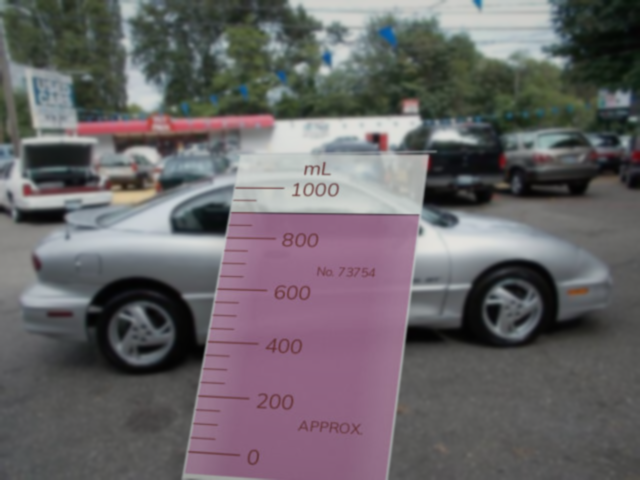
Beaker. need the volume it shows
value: 900 mL
